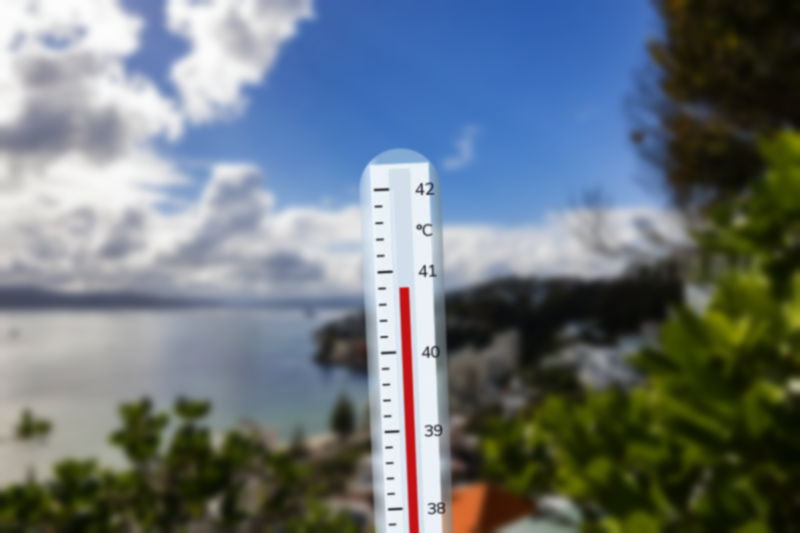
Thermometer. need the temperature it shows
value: 40.8 °C
